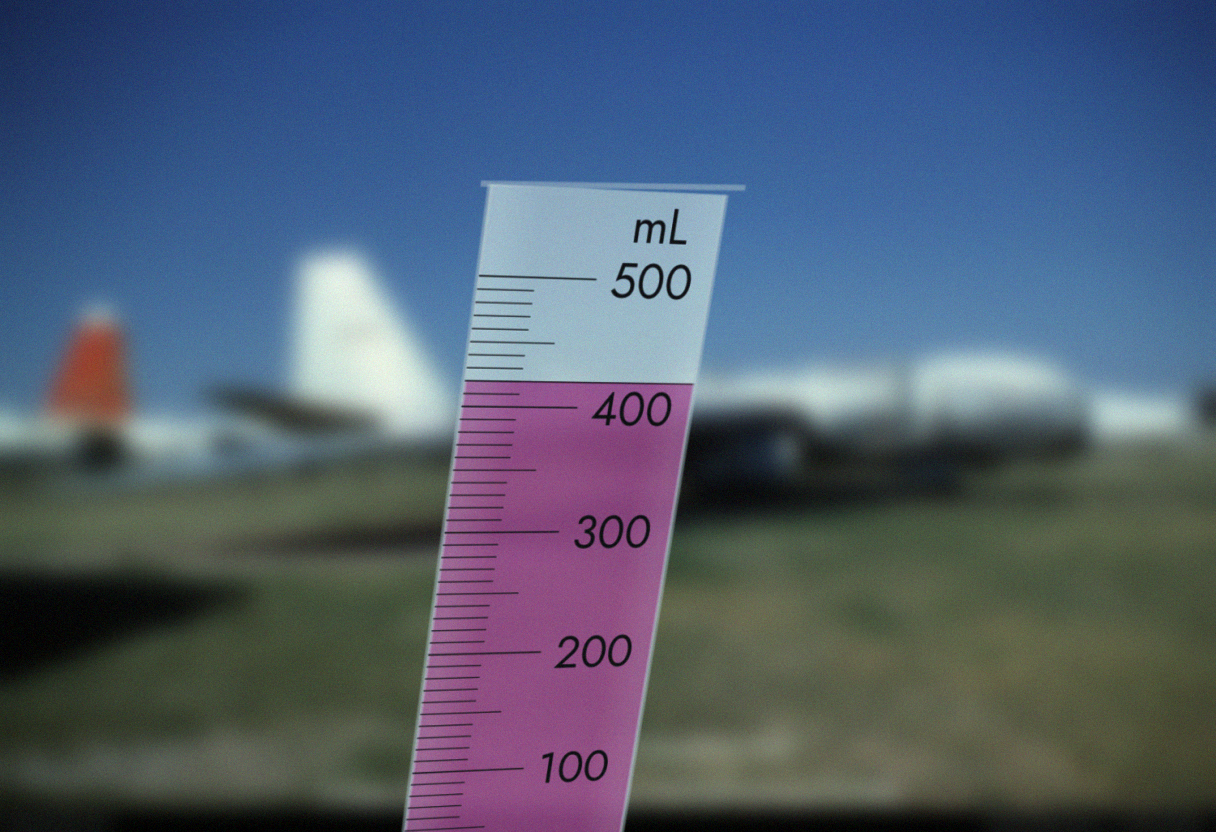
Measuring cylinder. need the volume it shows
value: 420 mL
